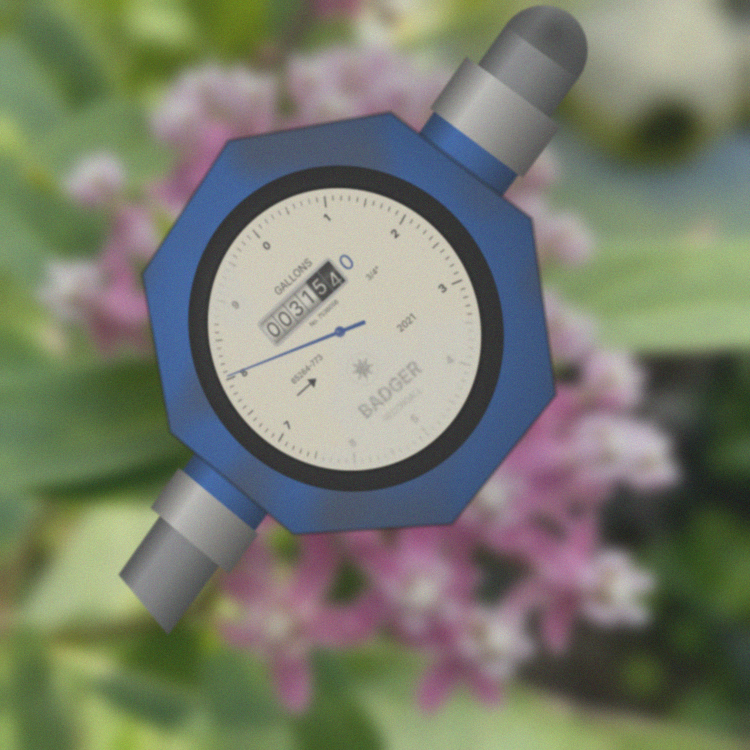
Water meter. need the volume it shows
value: 31538.0 gal
